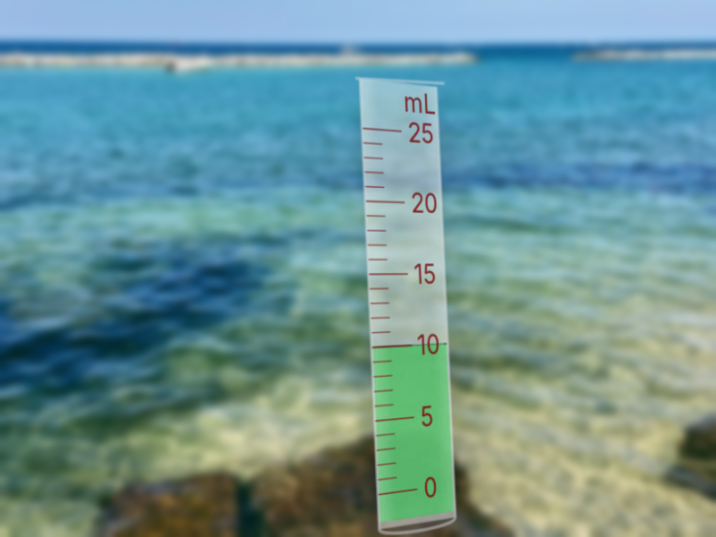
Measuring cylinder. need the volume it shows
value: 10 mL
